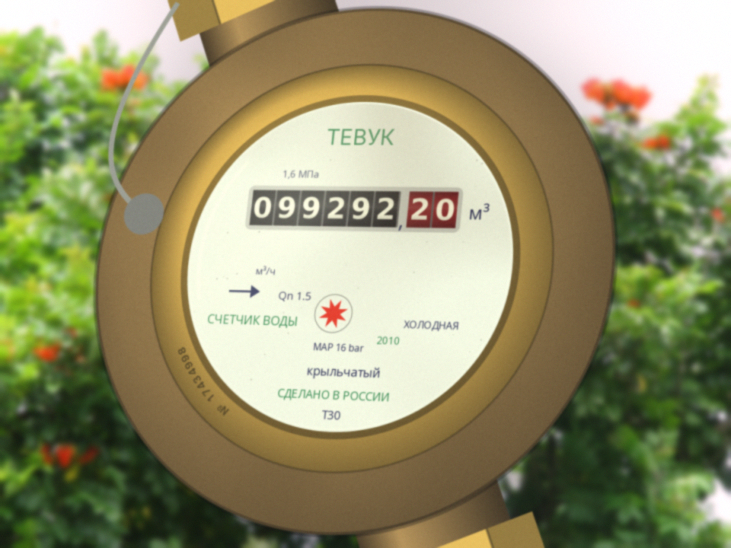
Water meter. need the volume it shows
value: 99292.20 m³
